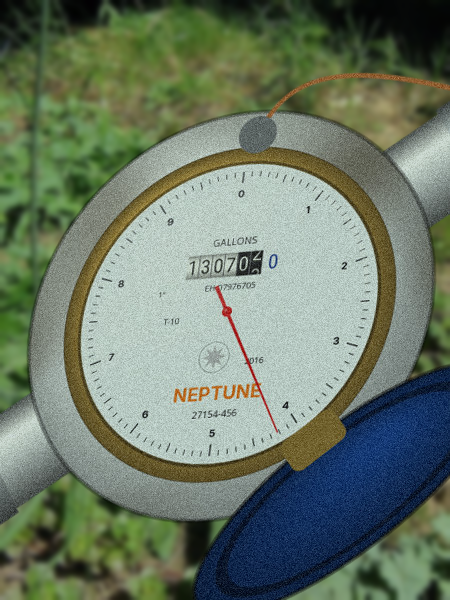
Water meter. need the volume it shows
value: 1307024.2 gal
